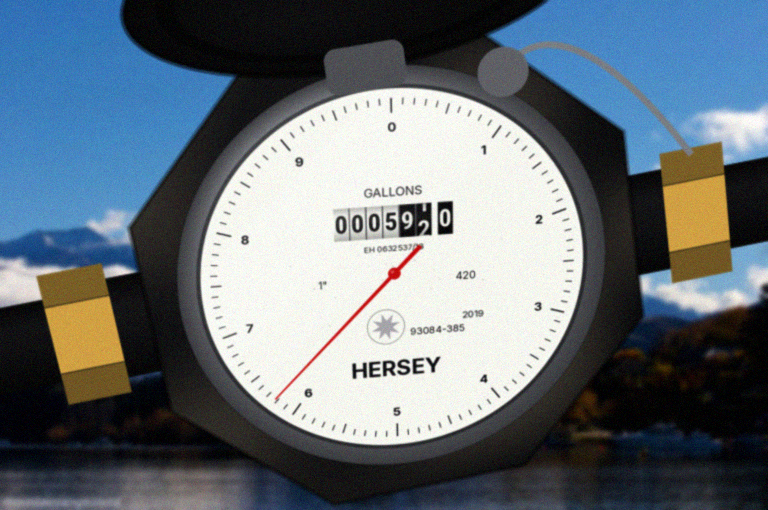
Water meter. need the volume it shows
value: 5916.2 gal
